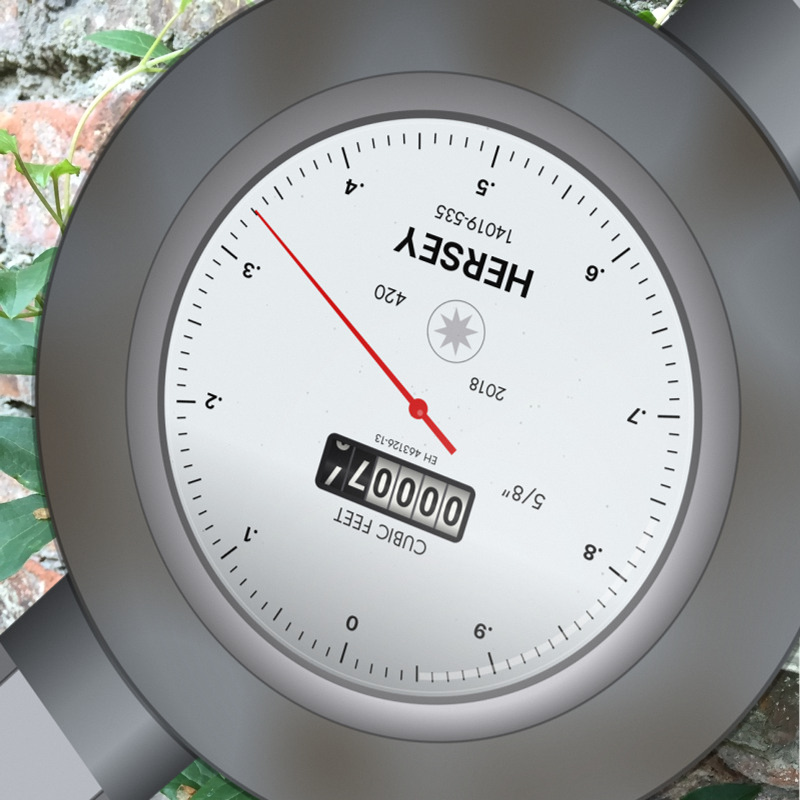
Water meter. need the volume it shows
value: 77.33 ft³
